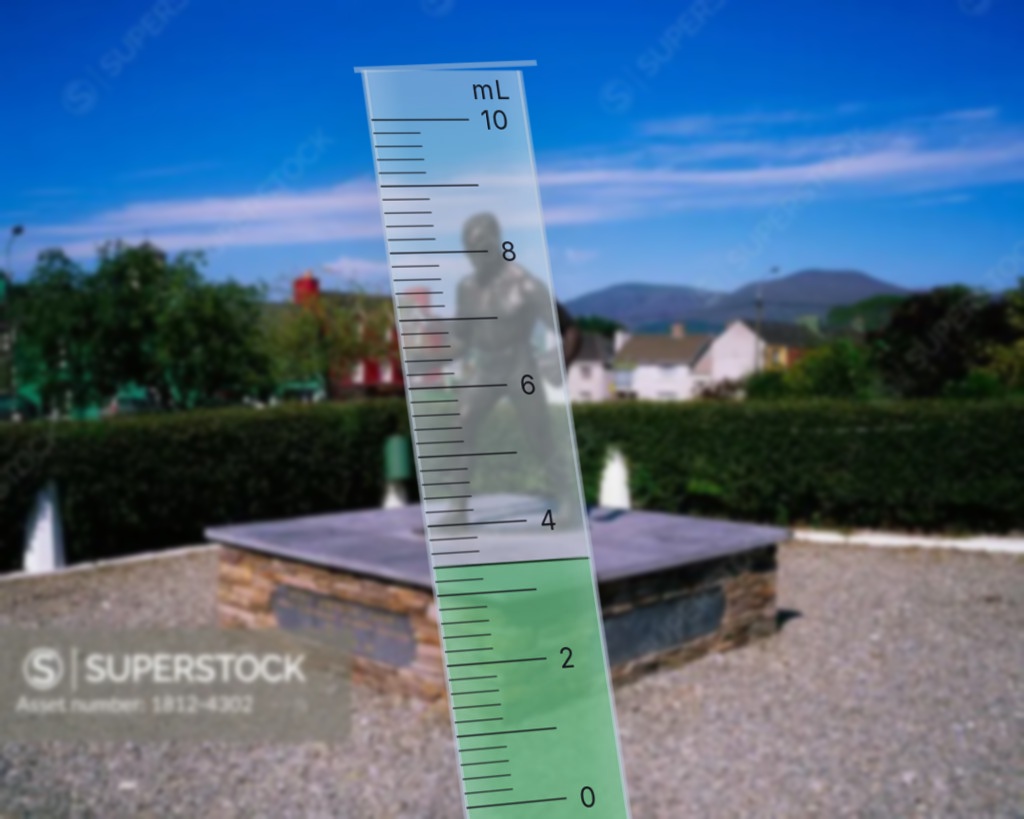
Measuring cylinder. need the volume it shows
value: 3.4 mL
